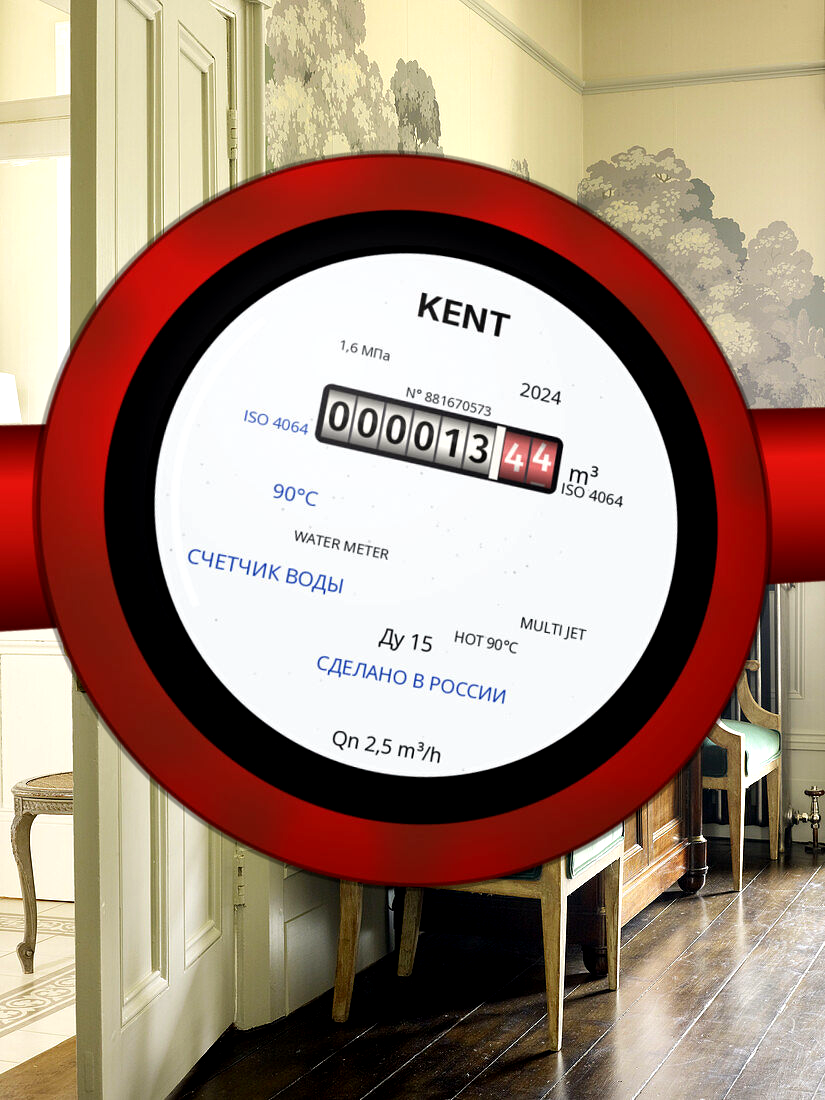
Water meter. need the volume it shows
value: 13.44 m³
